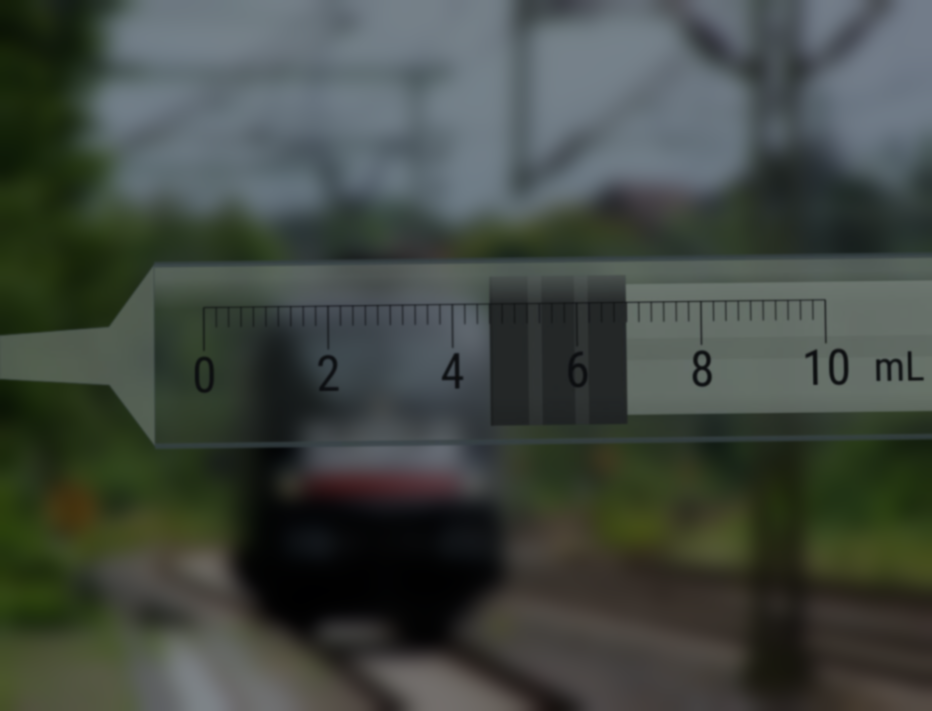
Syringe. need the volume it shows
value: 4.6 mL
